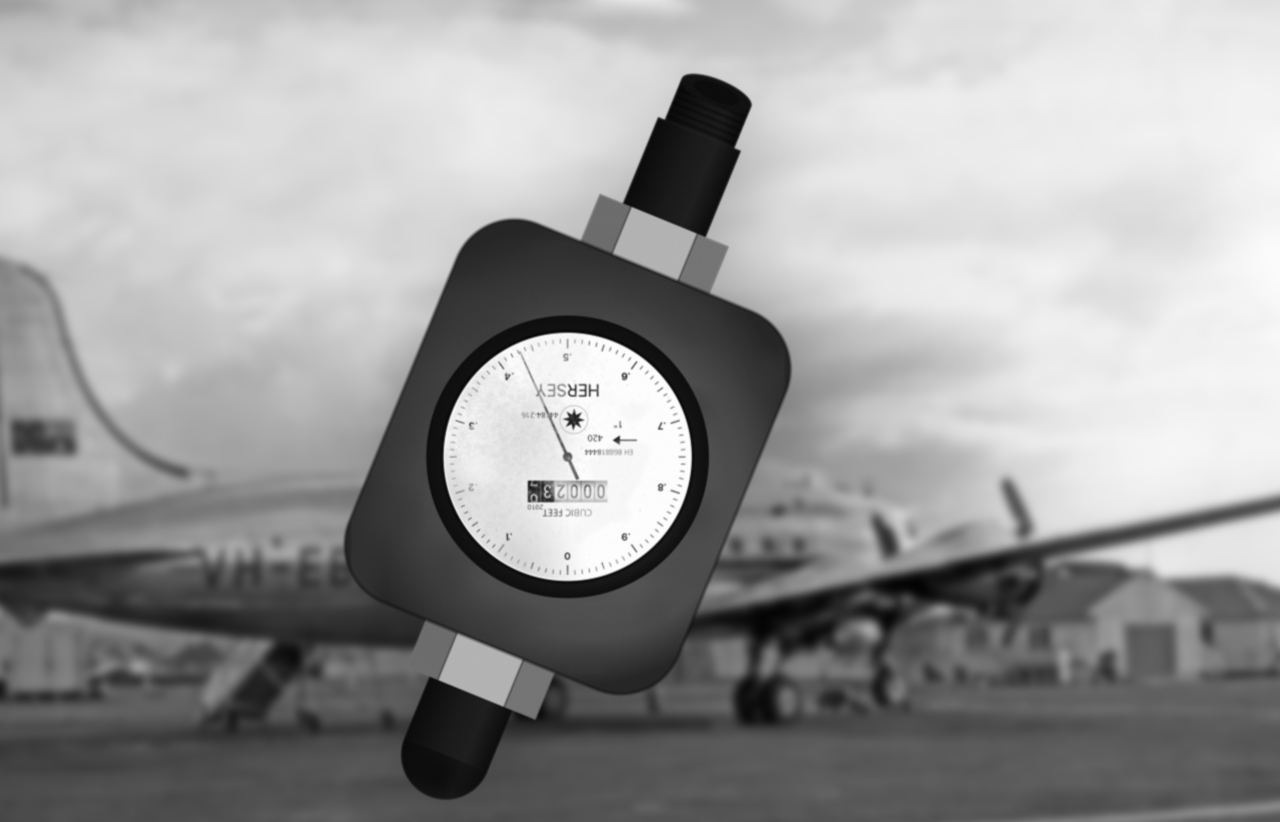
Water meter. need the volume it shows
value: 236.43 ft³
